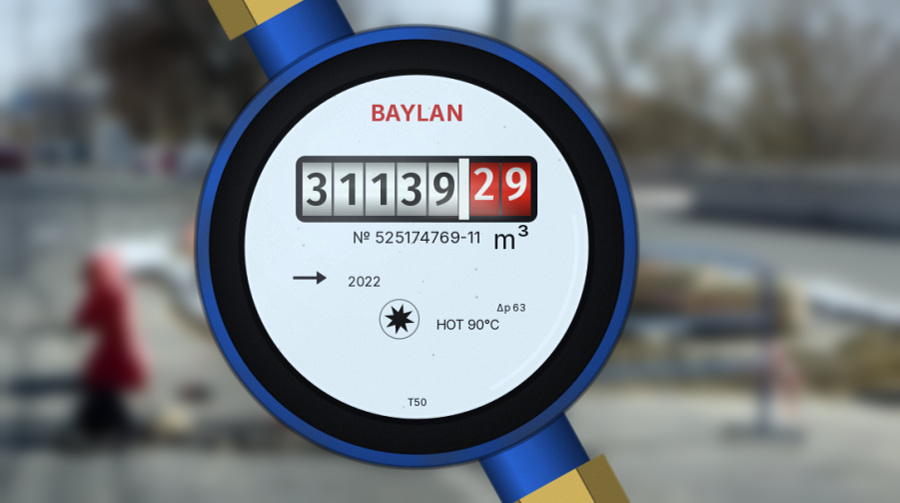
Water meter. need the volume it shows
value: 31139.29 m³
